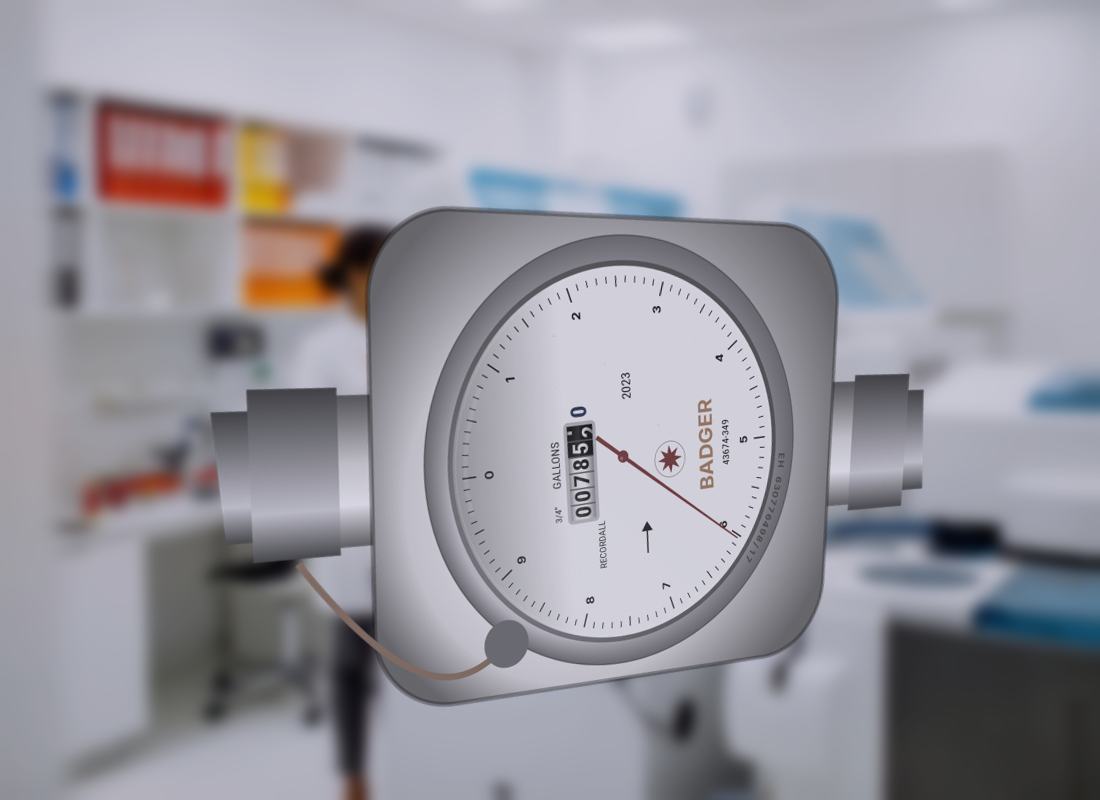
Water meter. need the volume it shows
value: 78516.0 gal
